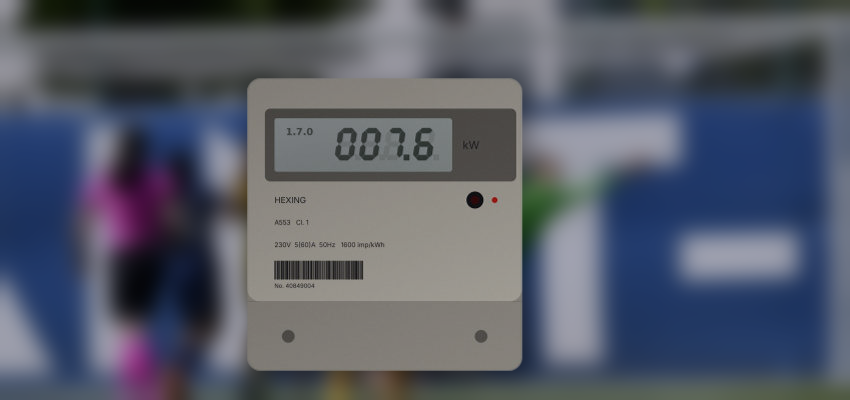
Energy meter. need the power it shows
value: 7.6 kW
